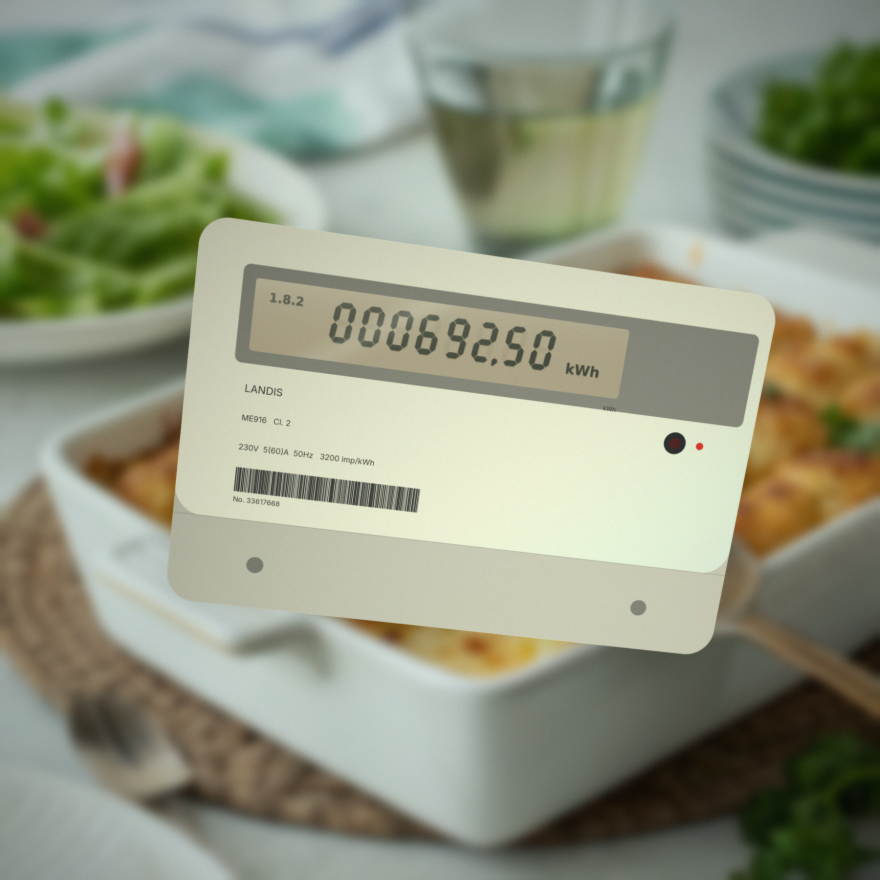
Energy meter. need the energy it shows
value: 692.50 kWh
